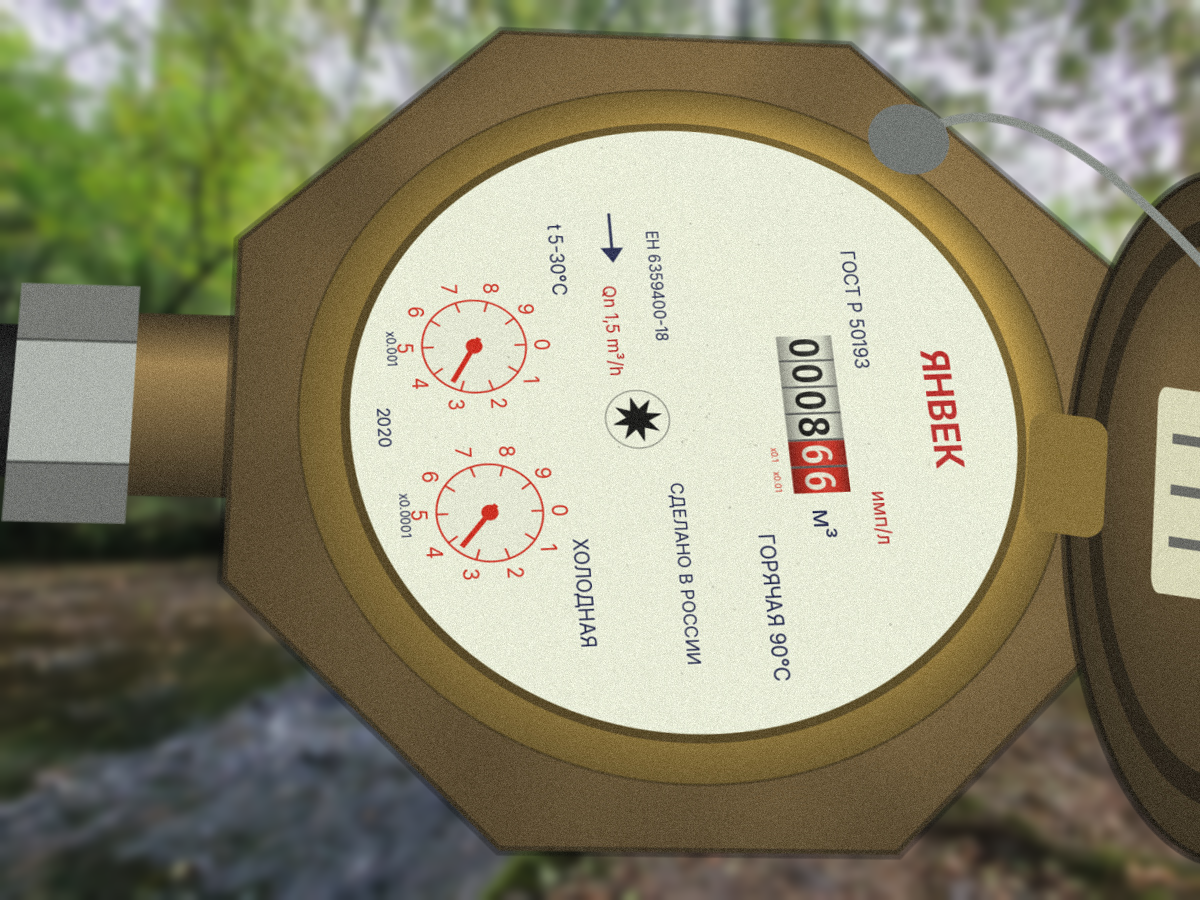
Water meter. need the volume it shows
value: 8.6633 m³
